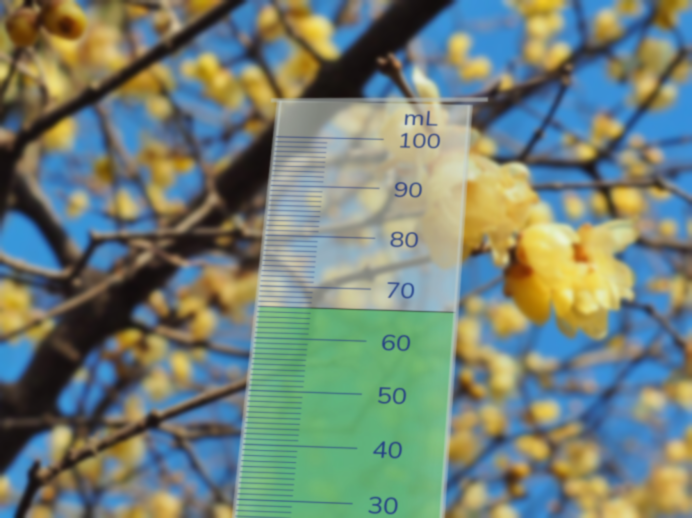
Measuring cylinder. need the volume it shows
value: 66 mL
